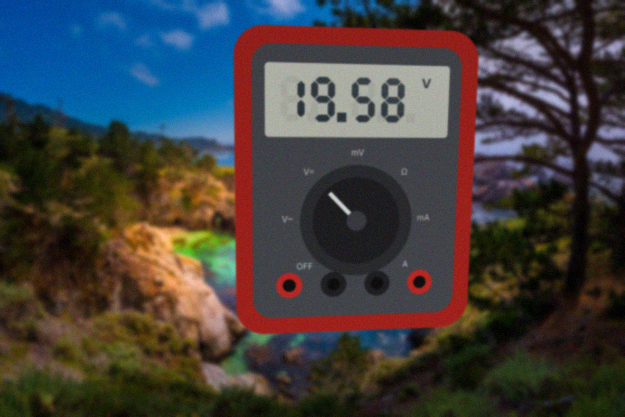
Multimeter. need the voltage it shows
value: 19.58 V
